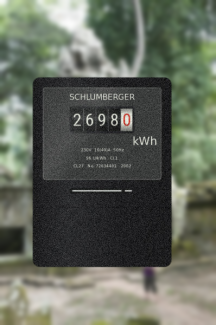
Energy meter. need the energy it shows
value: 2698.0 kWh
